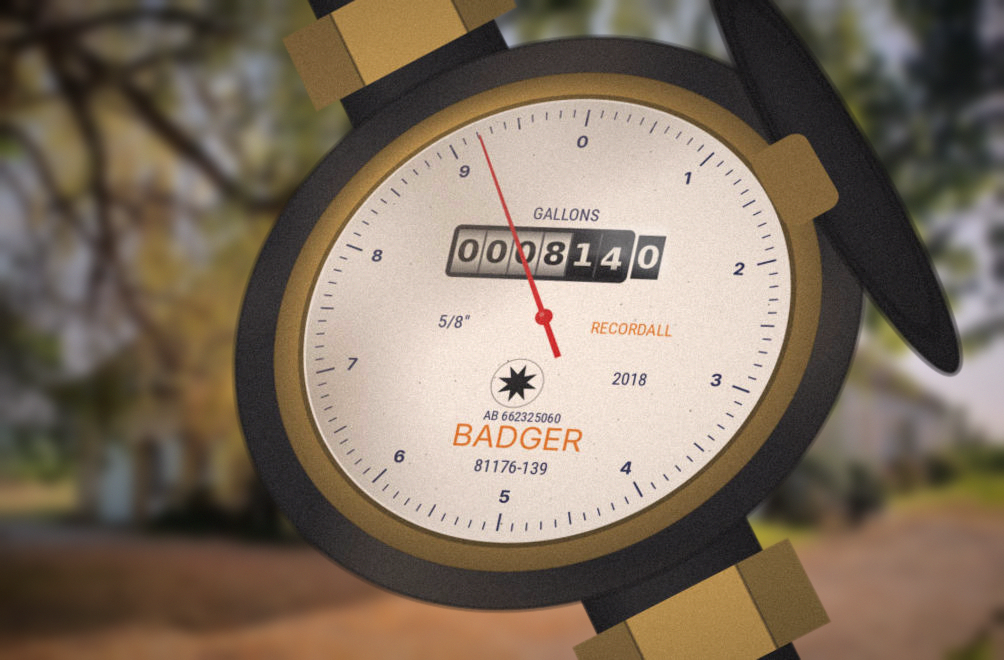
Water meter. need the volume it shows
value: 8139.2 gal
